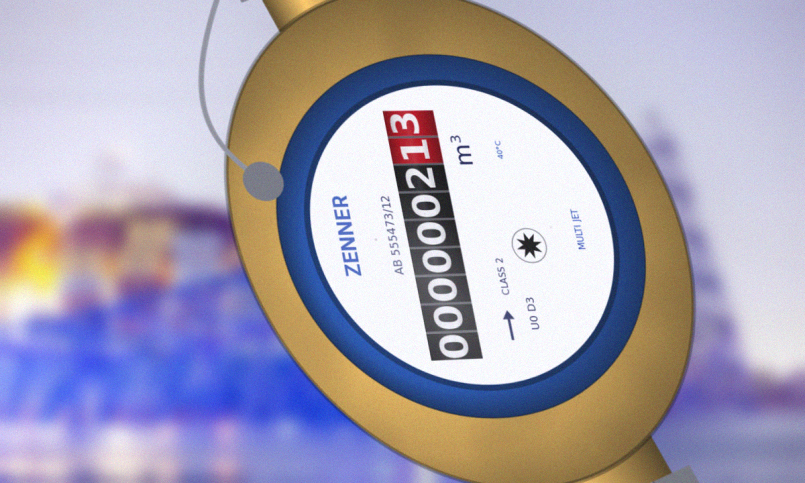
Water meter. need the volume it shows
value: 2.13 m³
